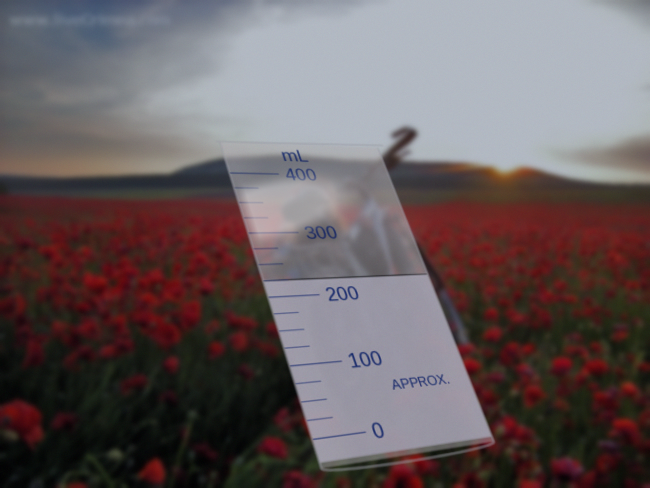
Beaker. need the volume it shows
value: 225 mL
